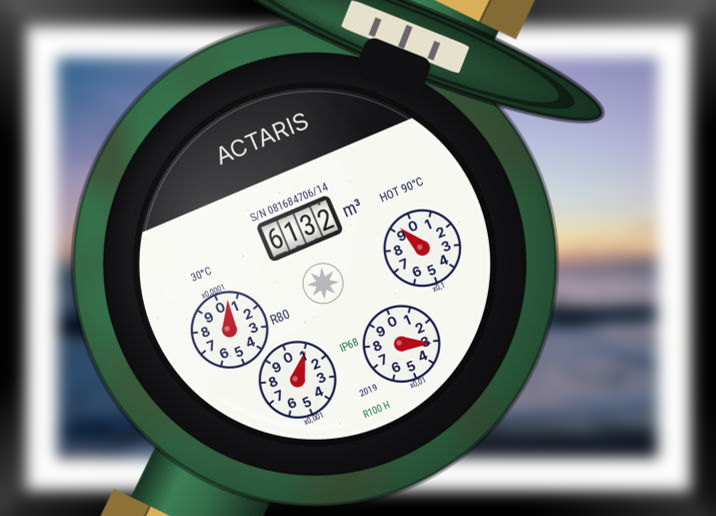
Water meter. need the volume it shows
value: 6131.9310 m³
